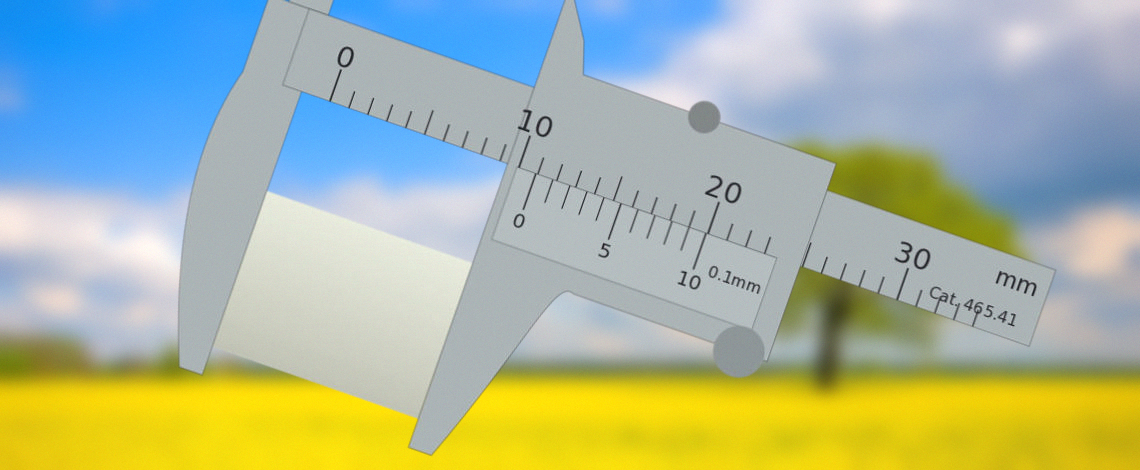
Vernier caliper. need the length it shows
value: 10.9 mm
